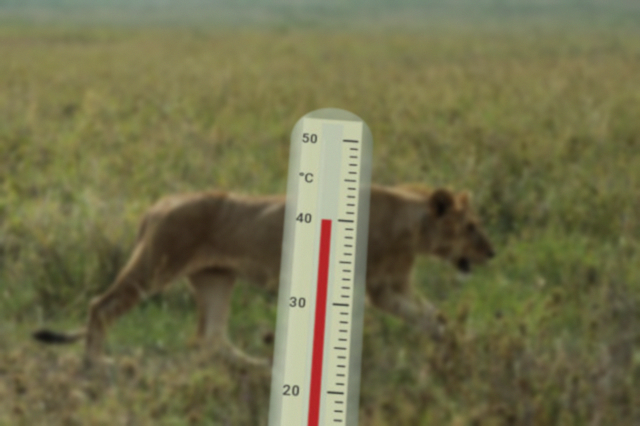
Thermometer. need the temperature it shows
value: 40 °C
